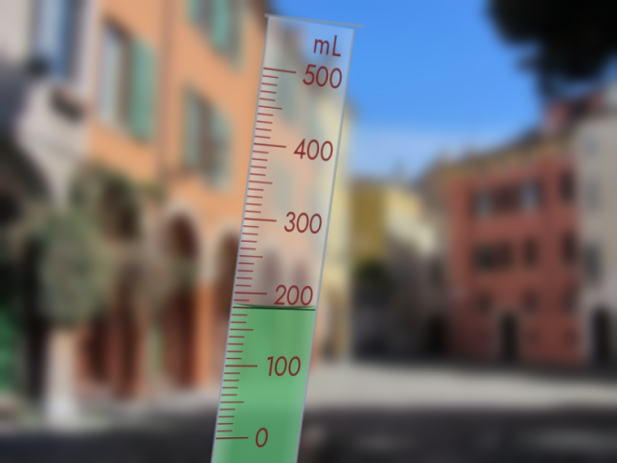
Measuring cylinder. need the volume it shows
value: 180 mL
